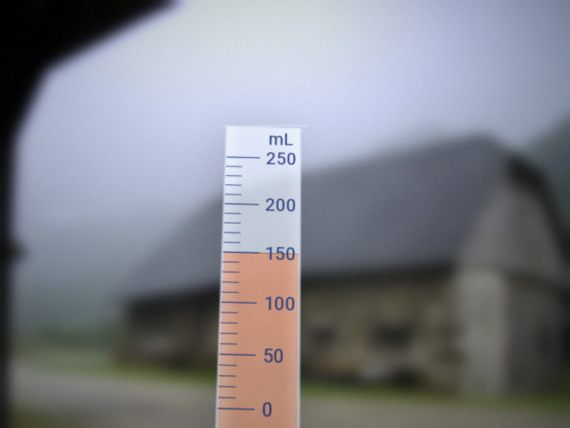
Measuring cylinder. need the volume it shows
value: 150 mL
